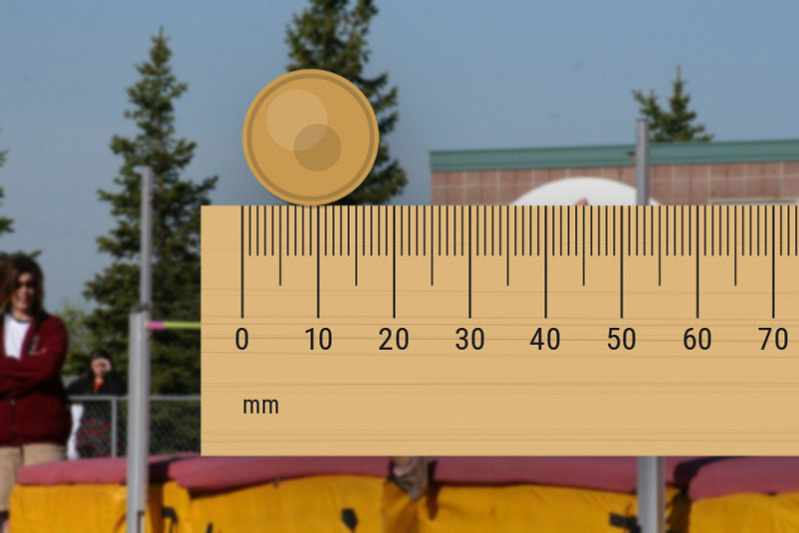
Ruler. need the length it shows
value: 18 mm
